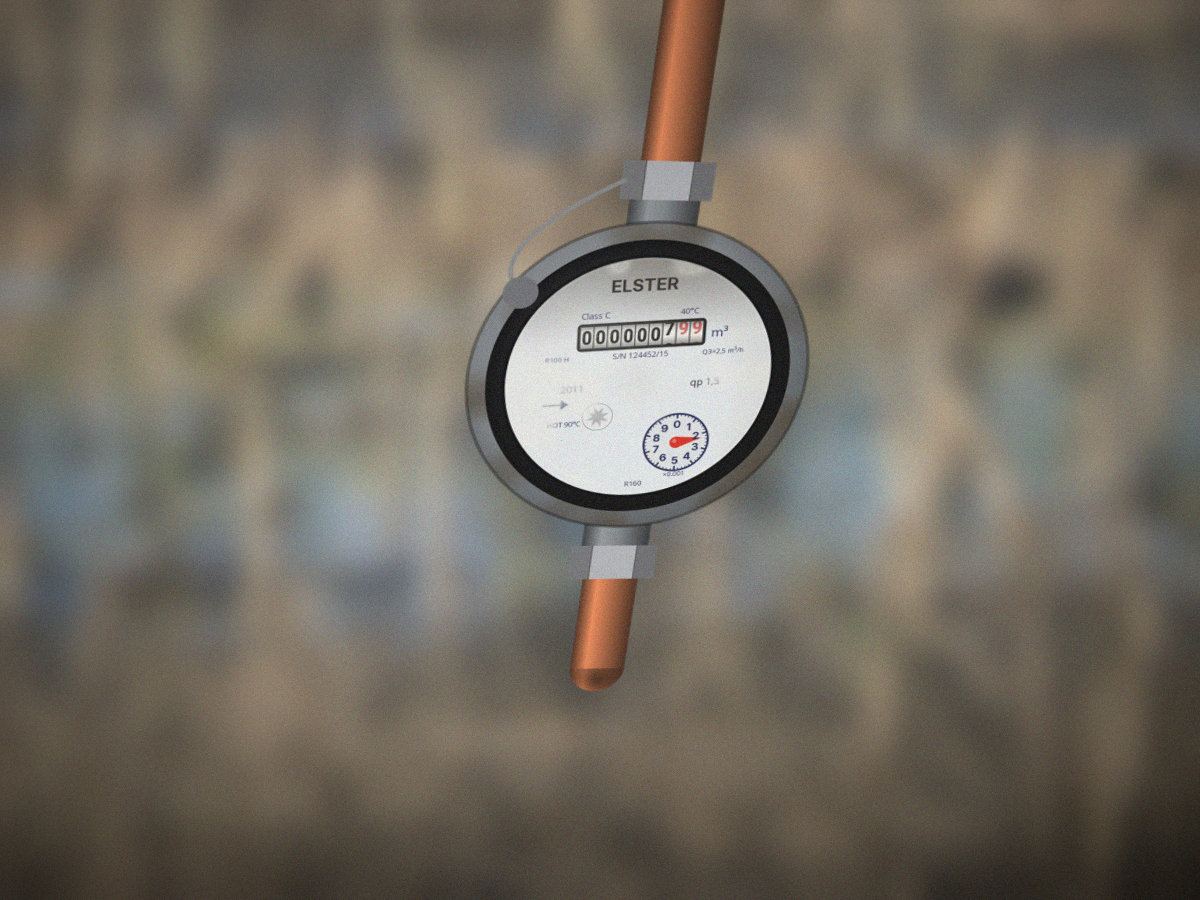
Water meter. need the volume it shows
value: 7.992 m³
